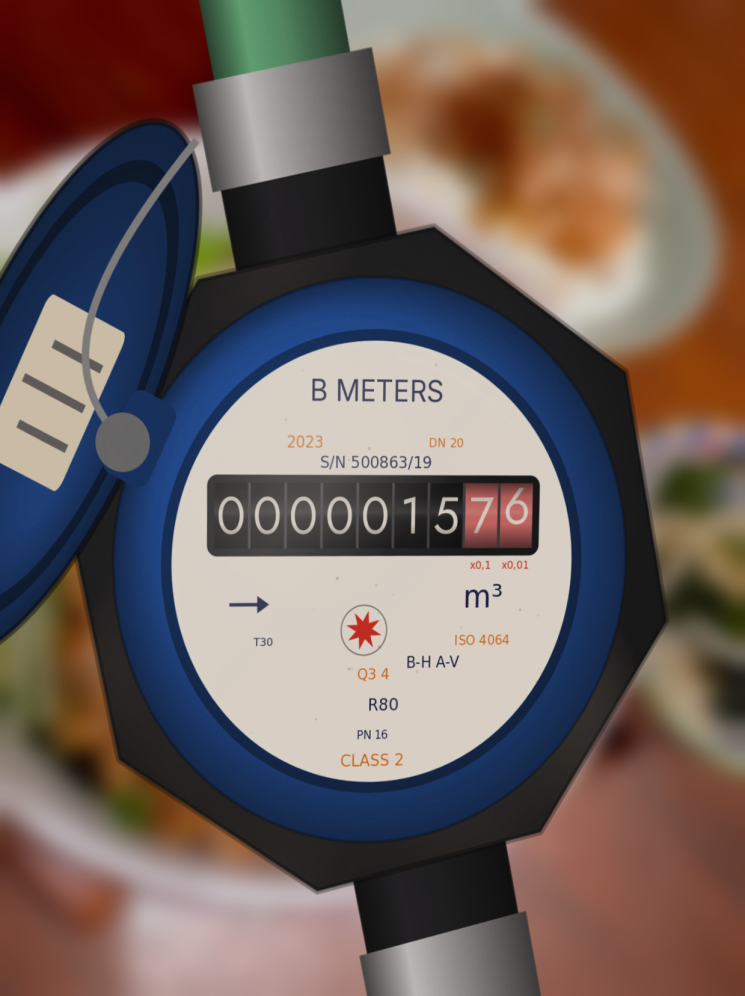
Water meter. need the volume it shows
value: 15.76 m³
